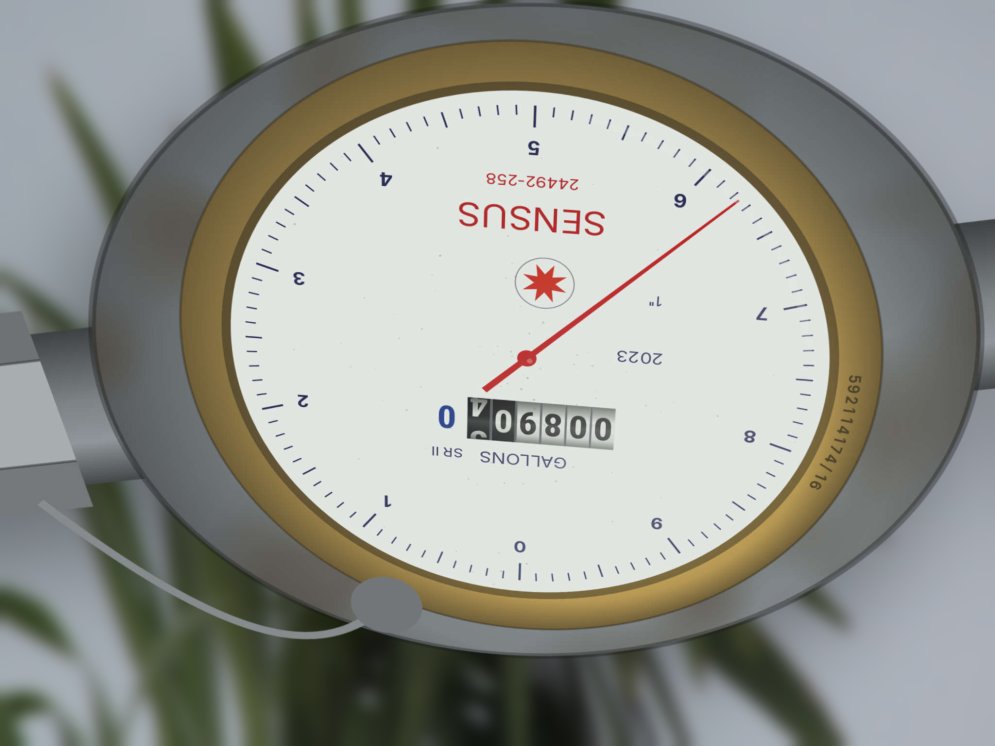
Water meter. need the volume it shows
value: 89036.2 gal
